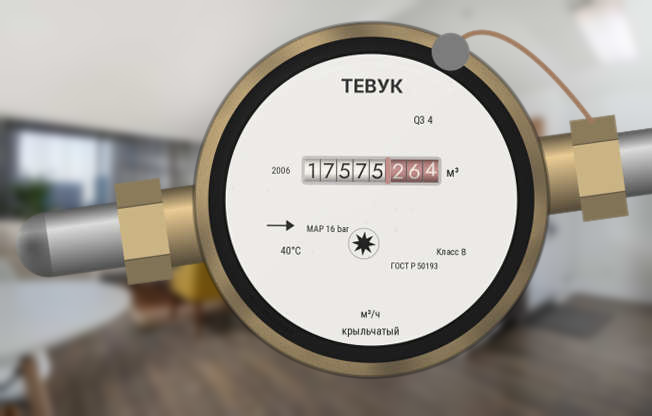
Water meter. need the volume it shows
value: 17575.264 m³
